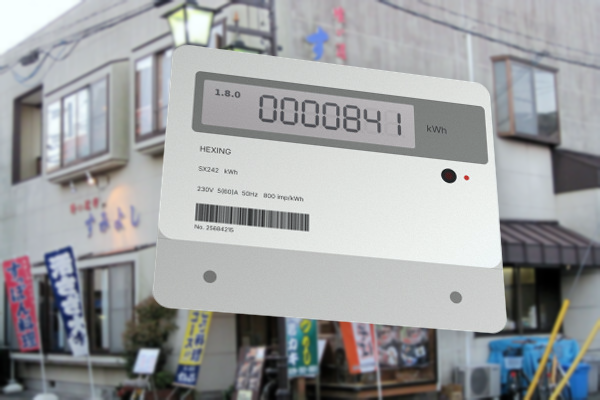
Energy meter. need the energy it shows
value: 841 kWh
